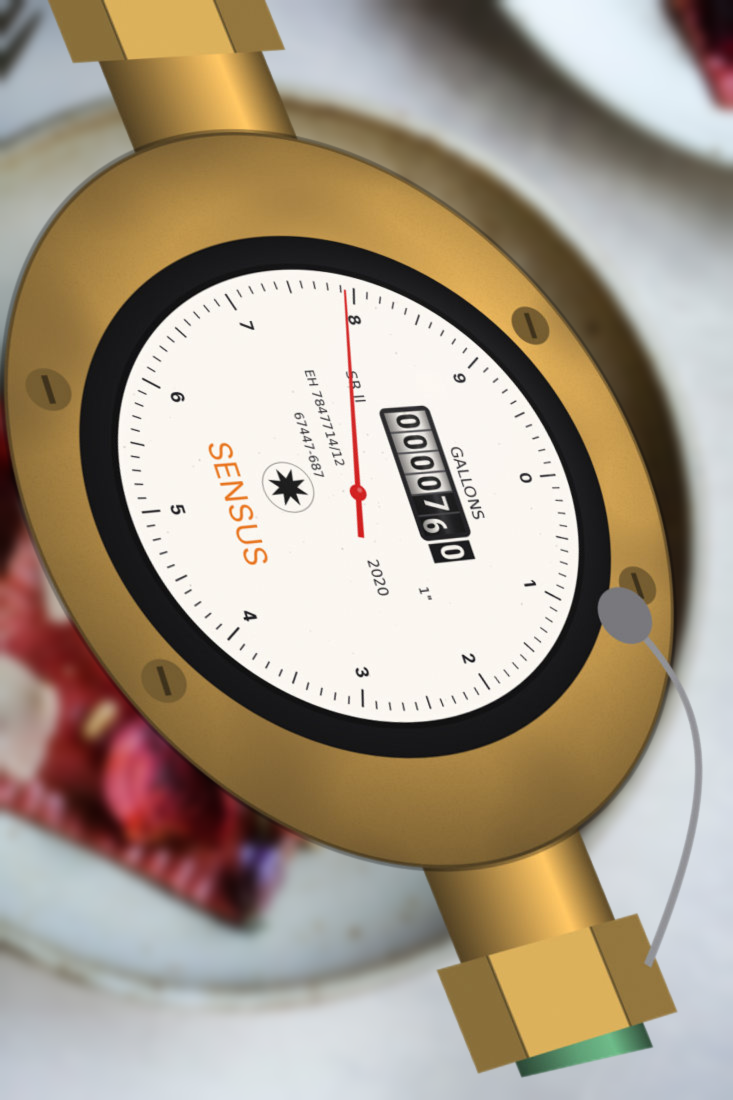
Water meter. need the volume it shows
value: 757.9 gal
